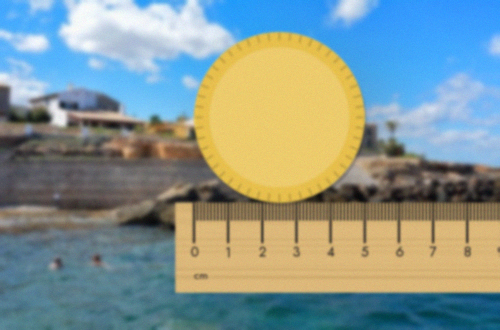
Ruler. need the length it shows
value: 5 cm
